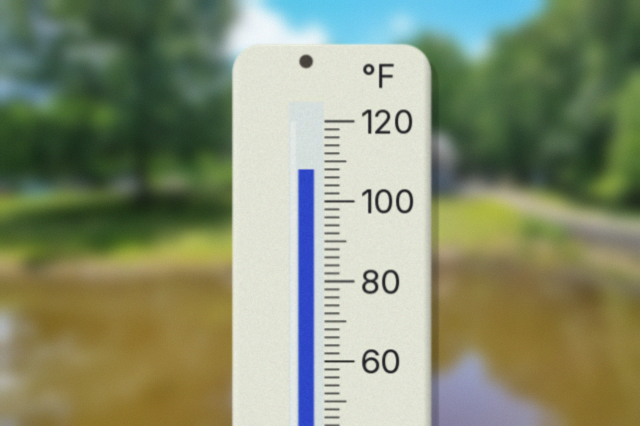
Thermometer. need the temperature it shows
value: 108 °F
